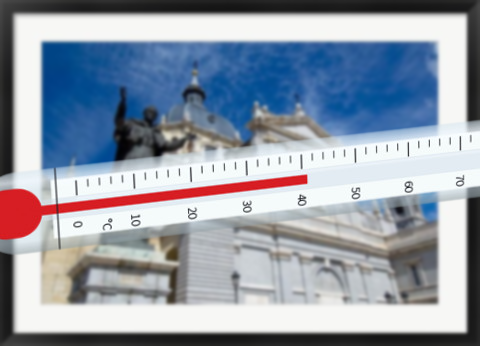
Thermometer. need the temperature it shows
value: 41 °C
